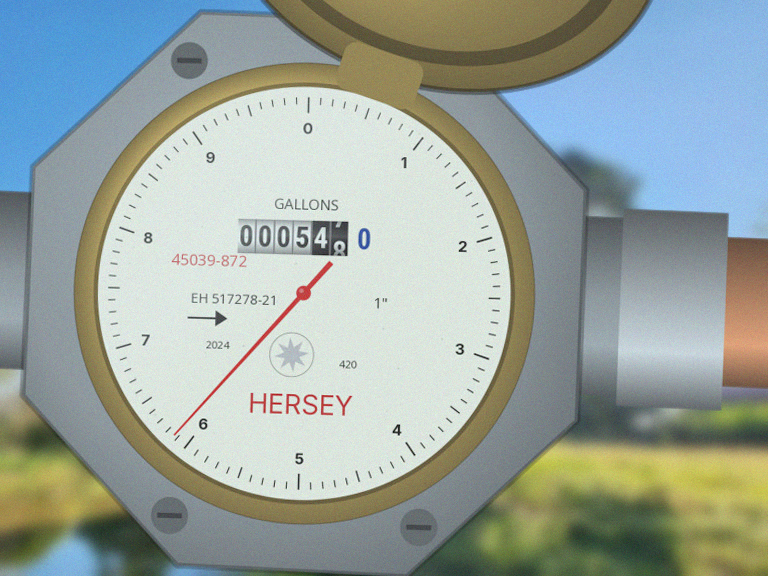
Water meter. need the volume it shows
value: 5476.1 gal
